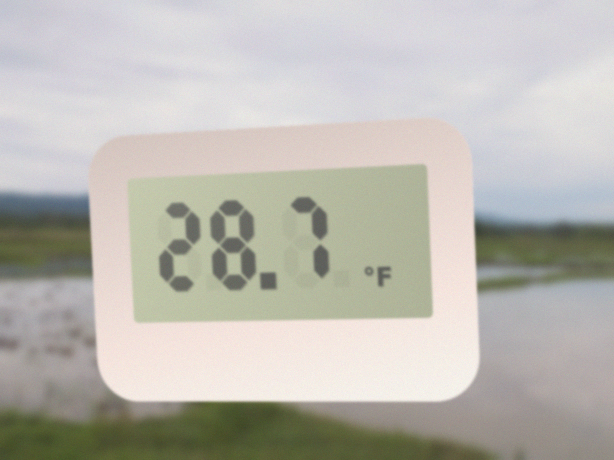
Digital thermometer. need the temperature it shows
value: 28.7 °F
